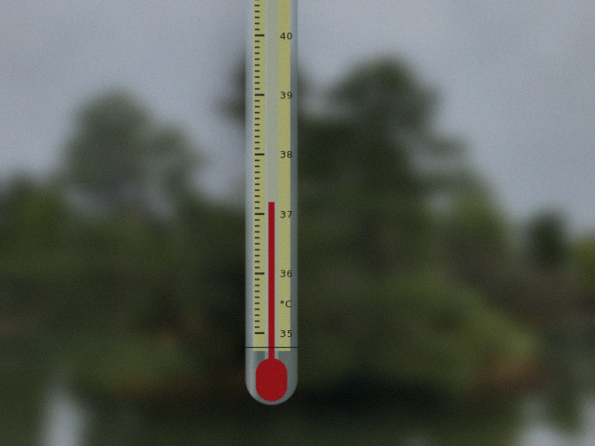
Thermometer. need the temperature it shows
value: 37.2 °C
